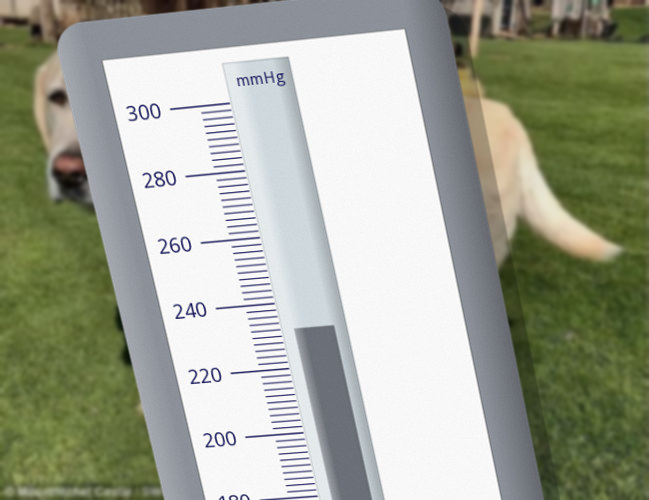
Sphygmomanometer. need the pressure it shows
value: 232 mmHg
